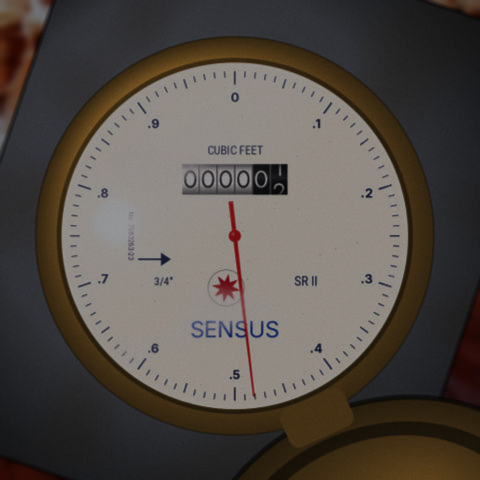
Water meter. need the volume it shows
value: 1.48 ft³
